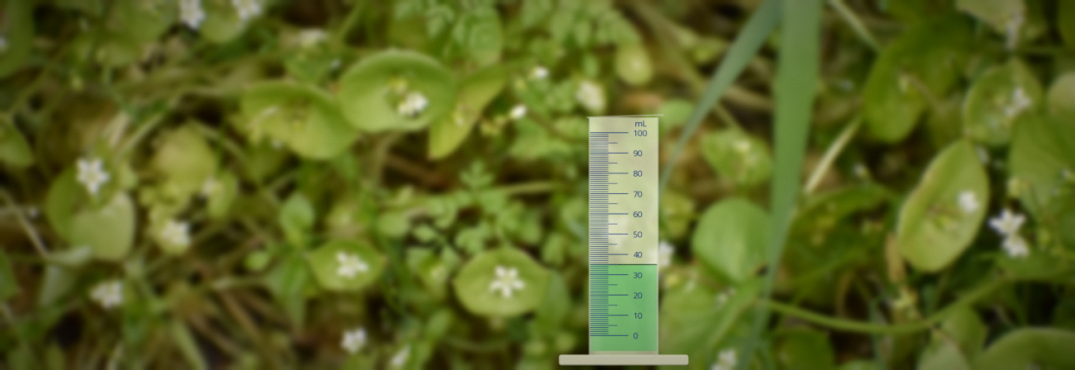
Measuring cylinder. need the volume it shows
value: 35 mL
